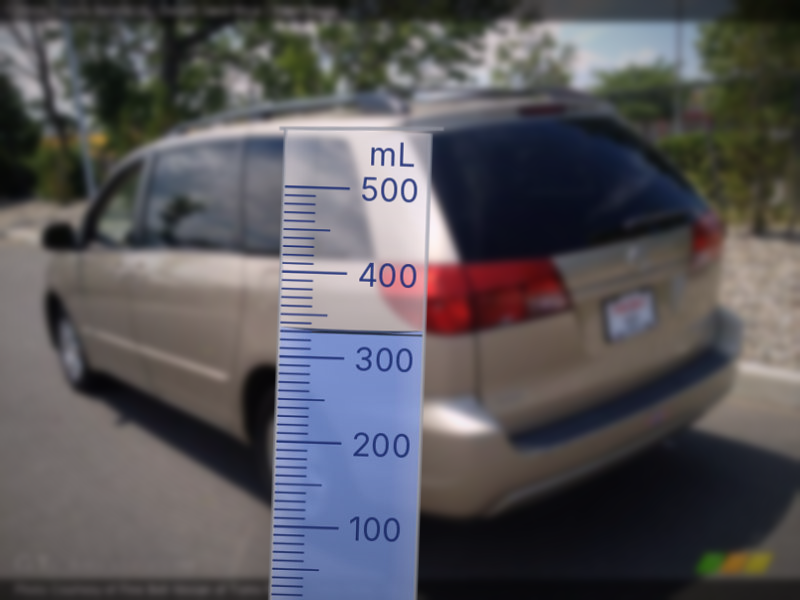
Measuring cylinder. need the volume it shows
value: 330 mL
